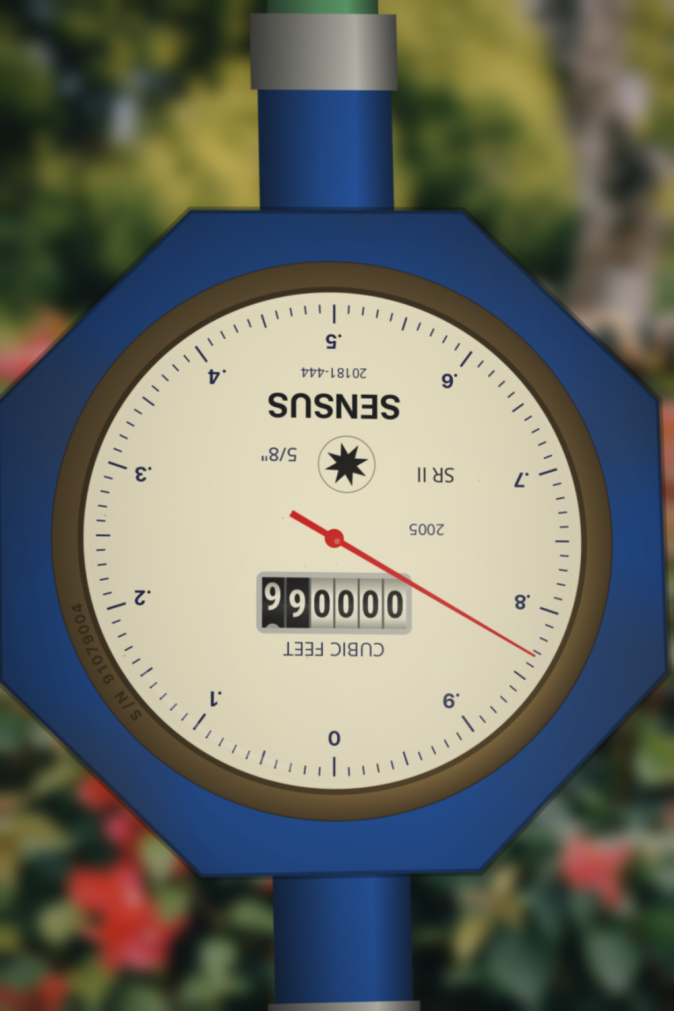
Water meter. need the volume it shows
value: 65.83 ft³
